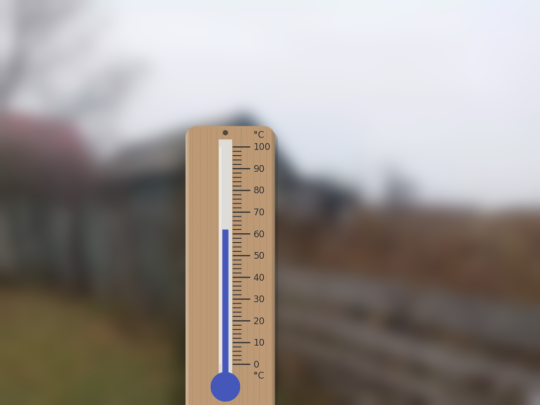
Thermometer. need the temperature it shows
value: 62 °C
